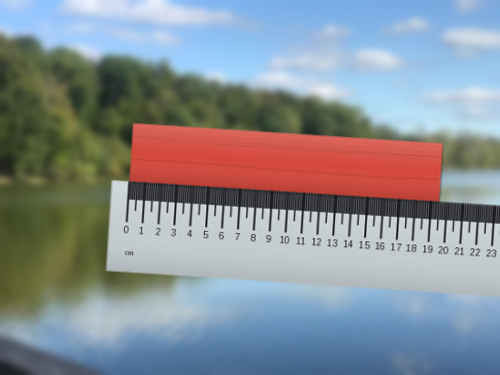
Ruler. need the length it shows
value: 19.5 cm
